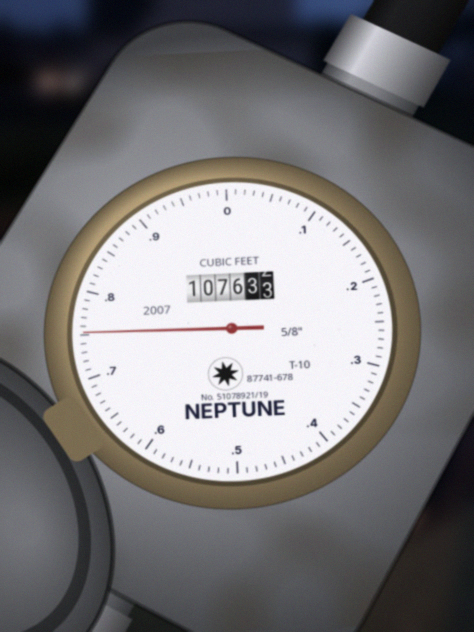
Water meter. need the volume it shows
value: 107632.75 ft³
